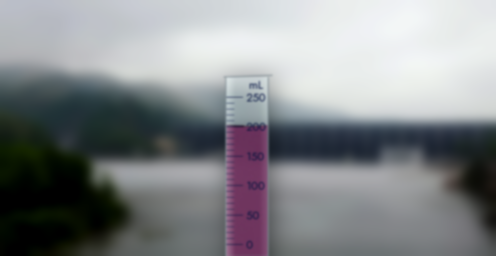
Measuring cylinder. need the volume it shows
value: 200 mL
